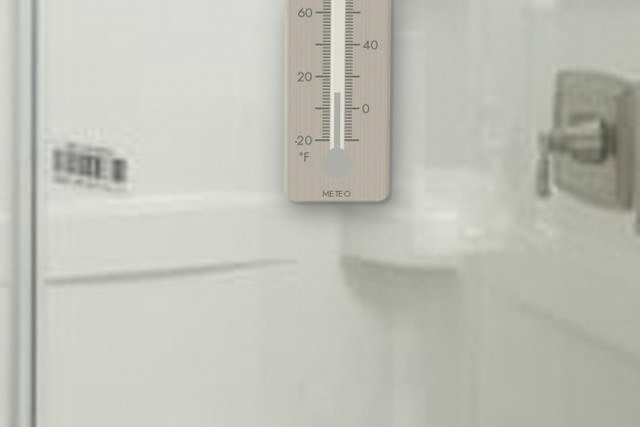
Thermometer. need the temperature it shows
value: 10 °F
